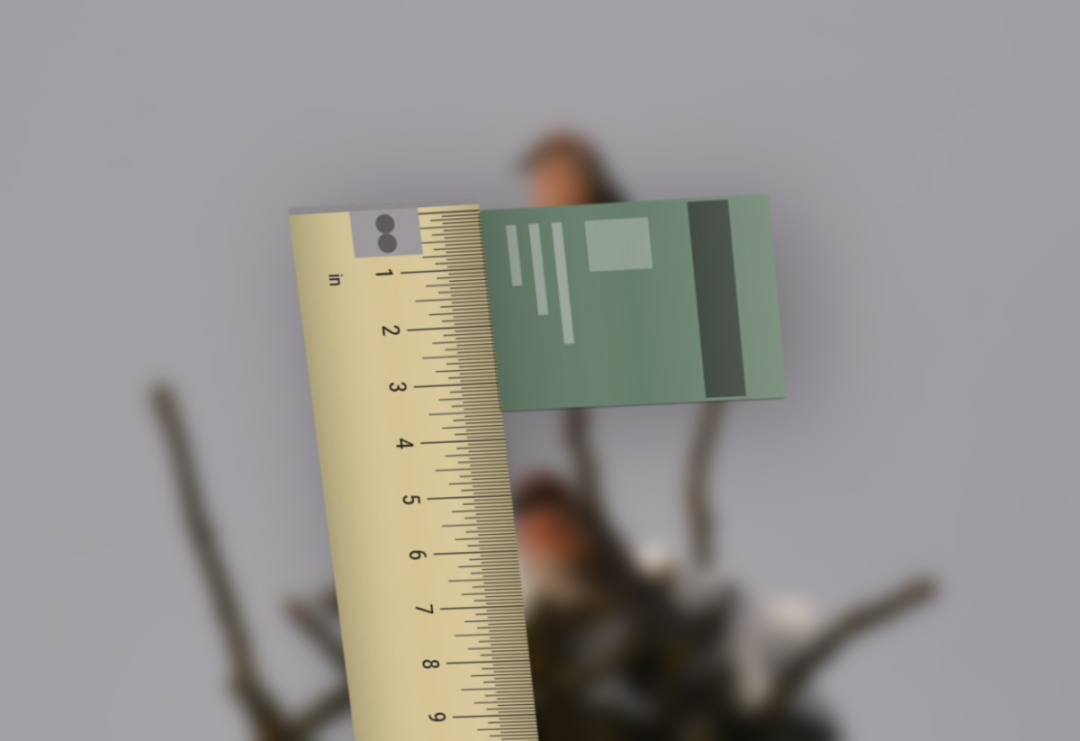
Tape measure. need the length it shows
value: 3.5 in
